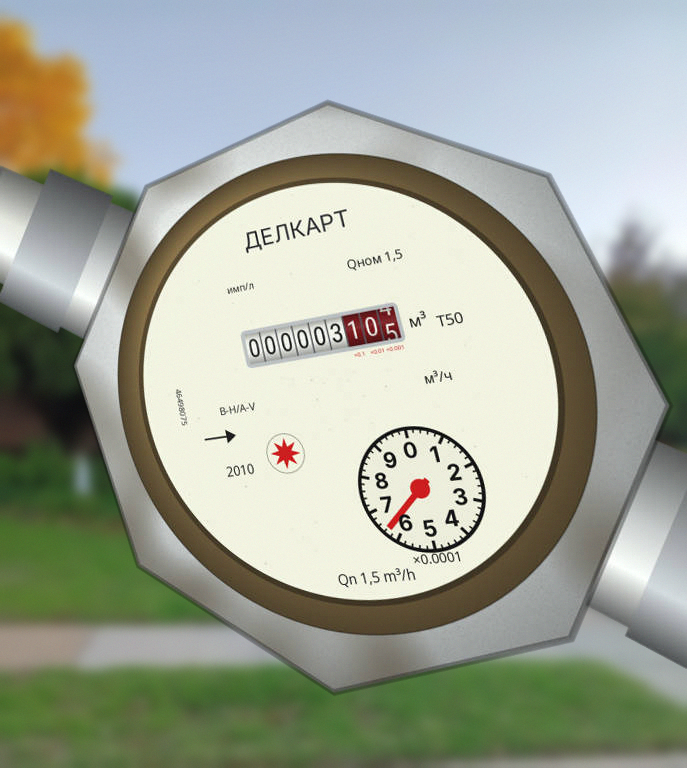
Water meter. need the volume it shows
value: 3.1046 m³
